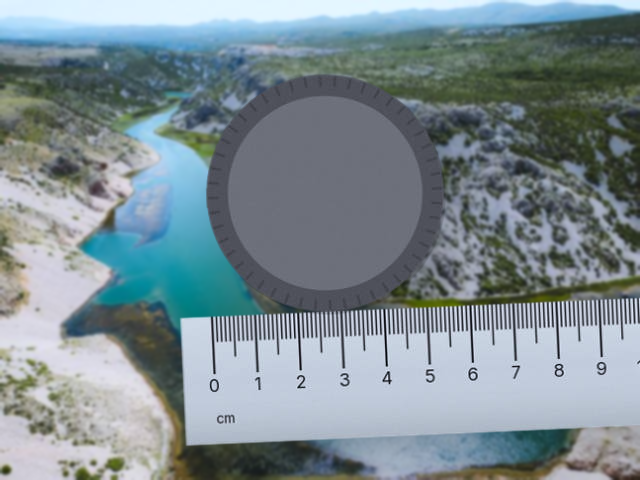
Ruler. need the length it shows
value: 5.5 cm
